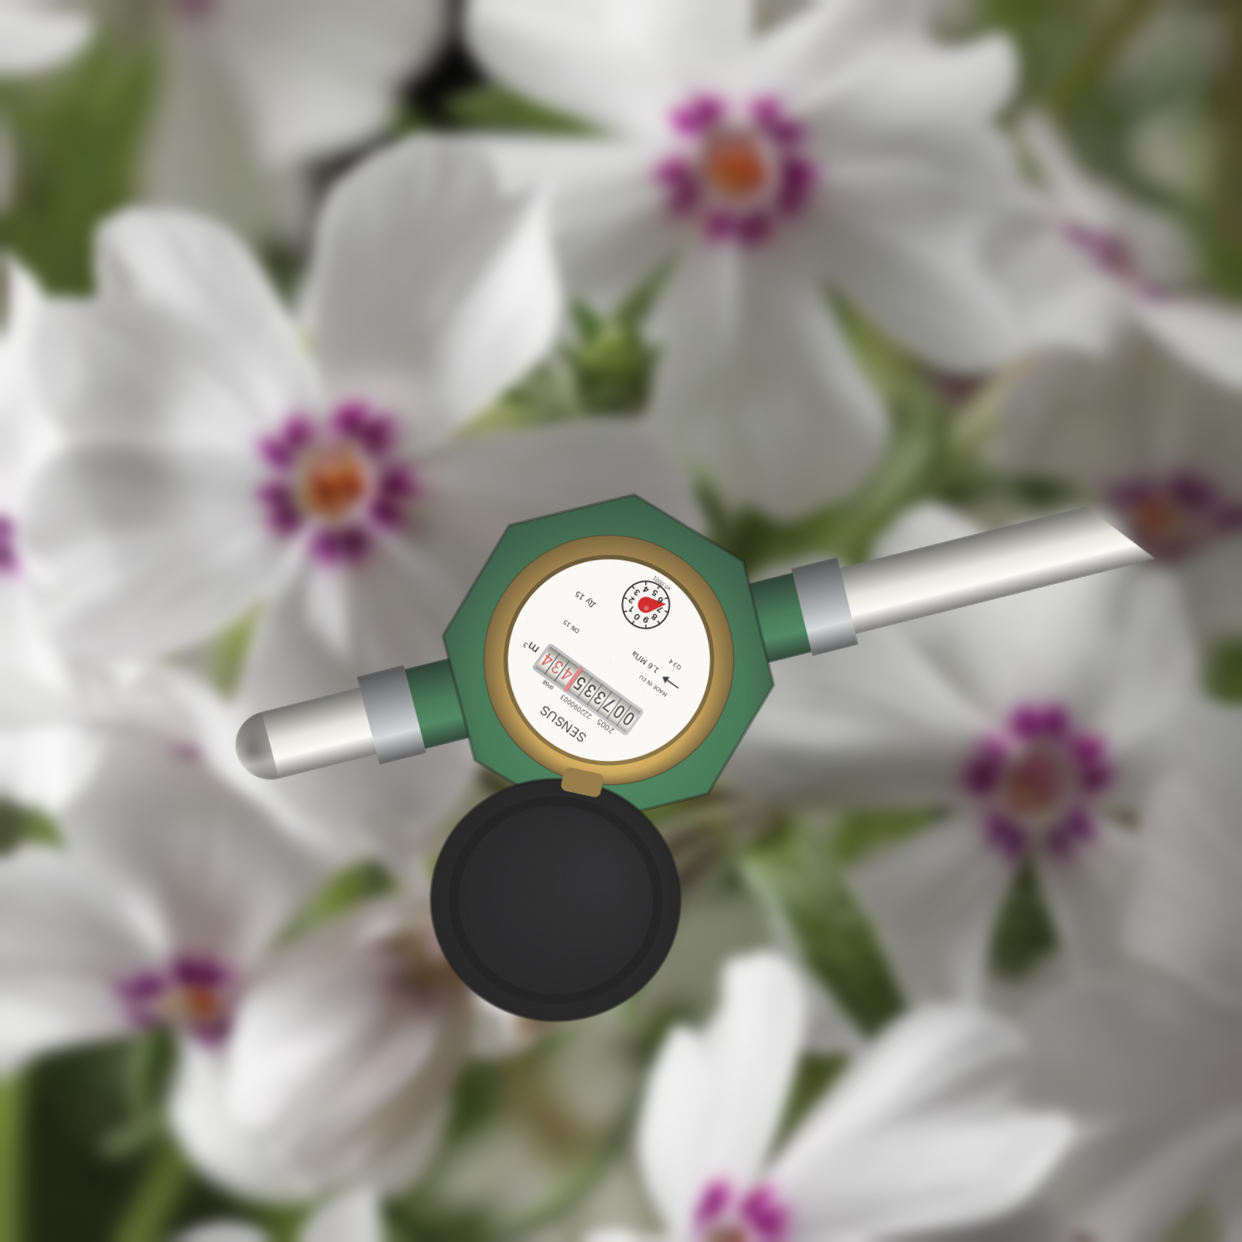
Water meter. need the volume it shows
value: 7335.4346 m³
